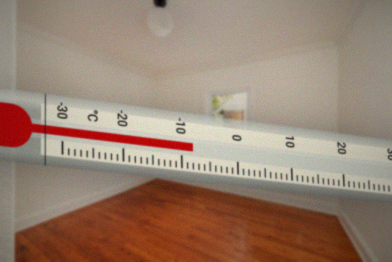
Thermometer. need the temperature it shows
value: -8 °C
